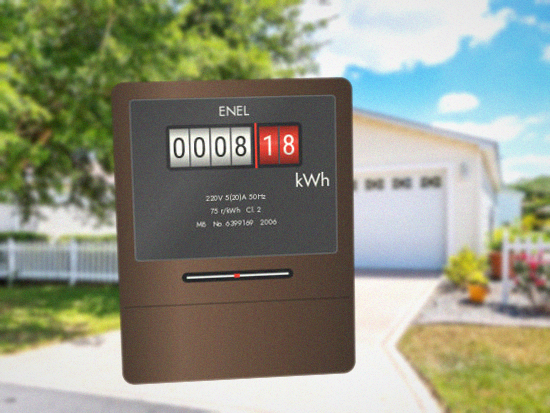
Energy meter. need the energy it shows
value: 8.18 kWh
